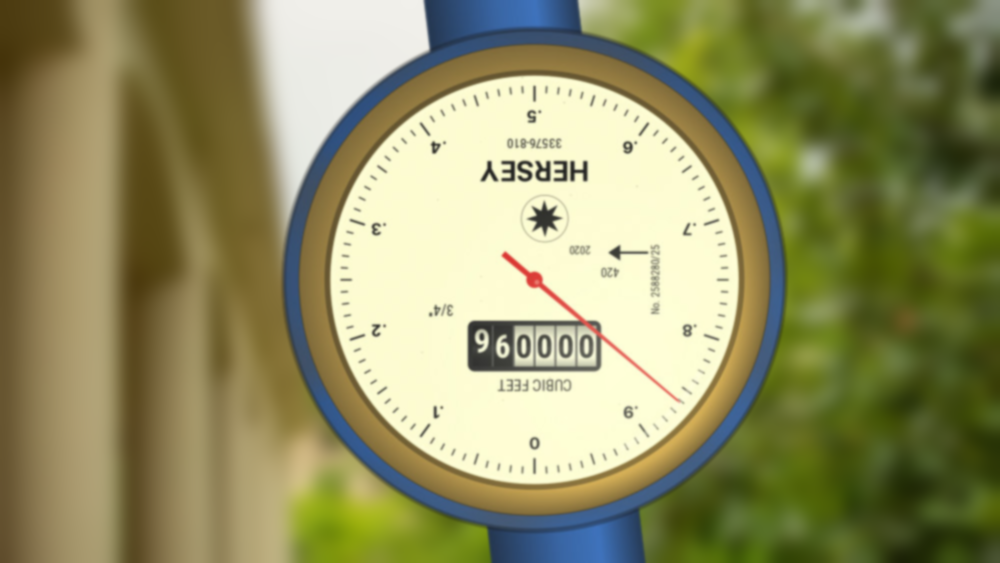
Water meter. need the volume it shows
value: 95.86 ft³
